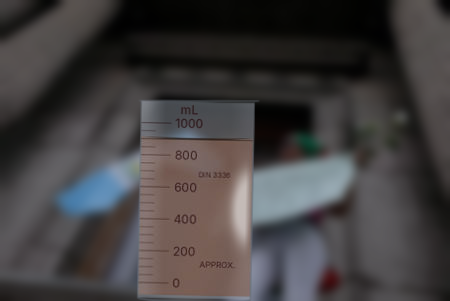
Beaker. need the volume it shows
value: 900 mL
